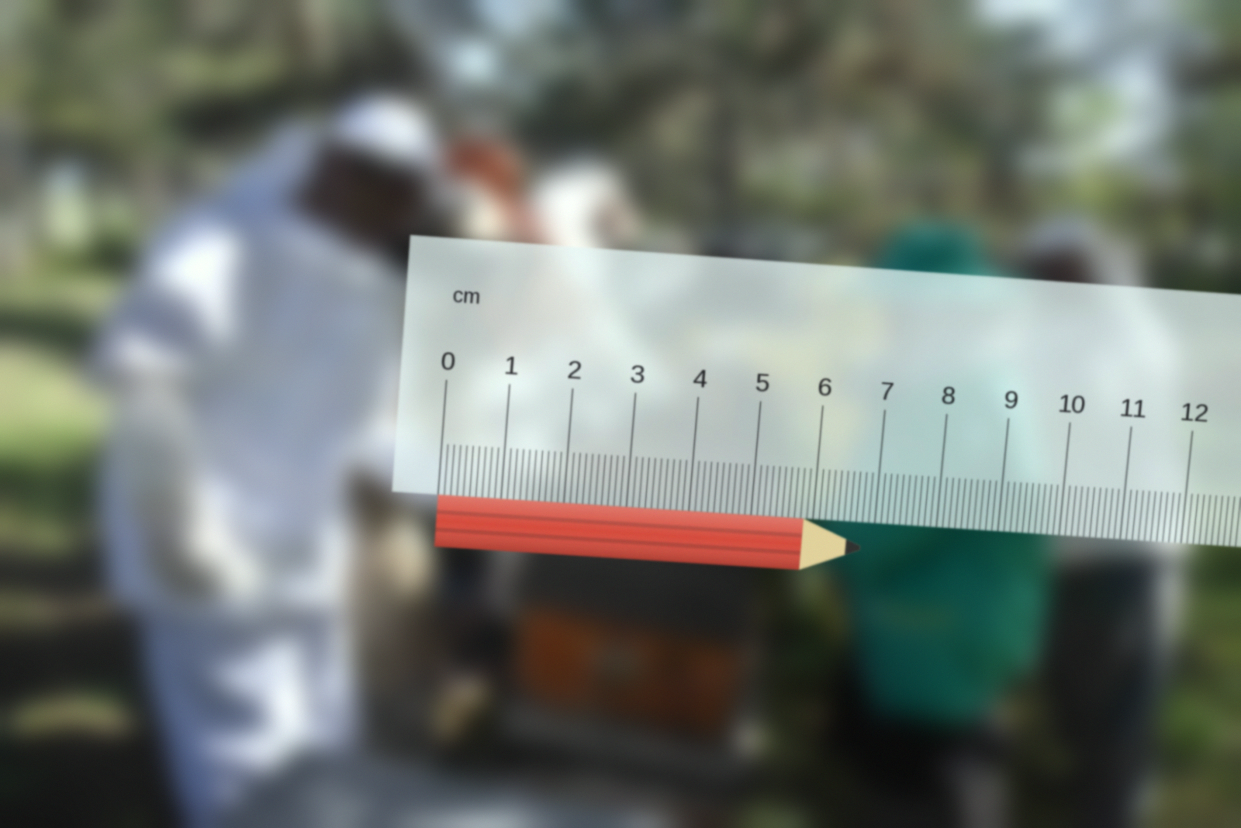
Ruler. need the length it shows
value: 6.8 cm
